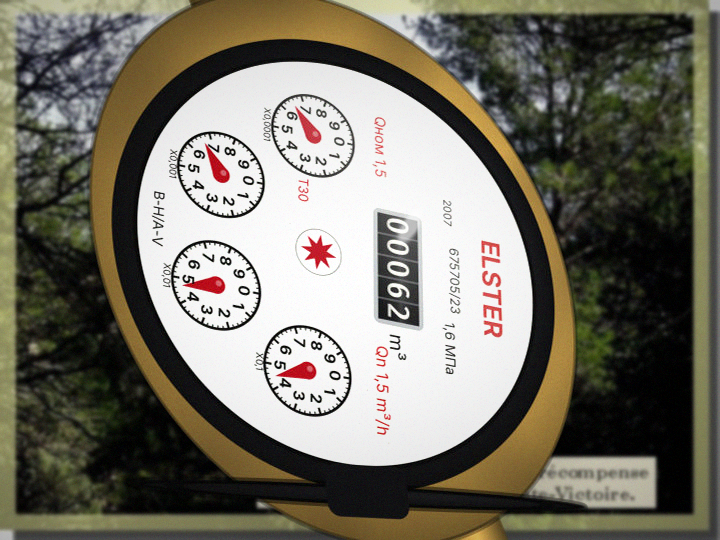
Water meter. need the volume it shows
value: 62.4466 m³
